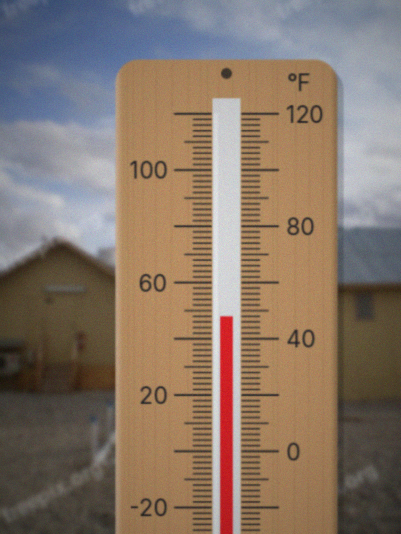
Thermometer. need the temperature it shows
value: 48 °F
